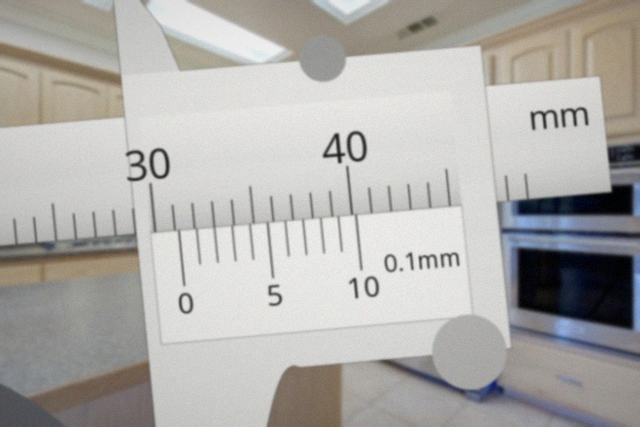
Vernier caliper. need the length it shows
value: 31.2 mm
